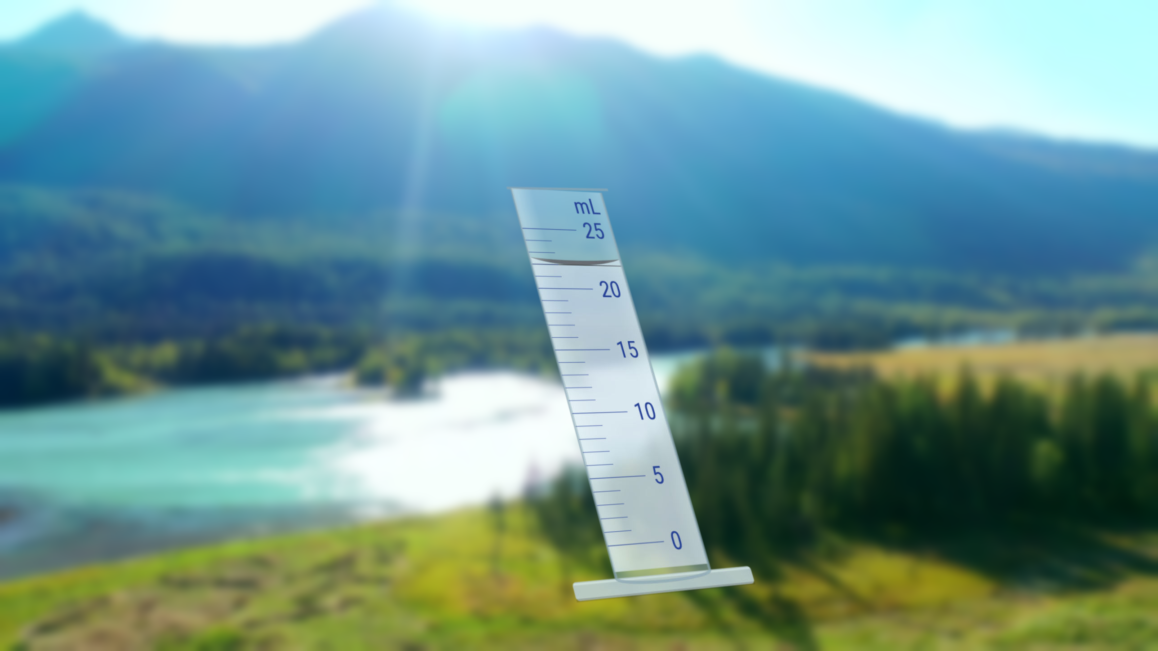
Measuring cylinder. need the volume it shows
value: 22 mL
